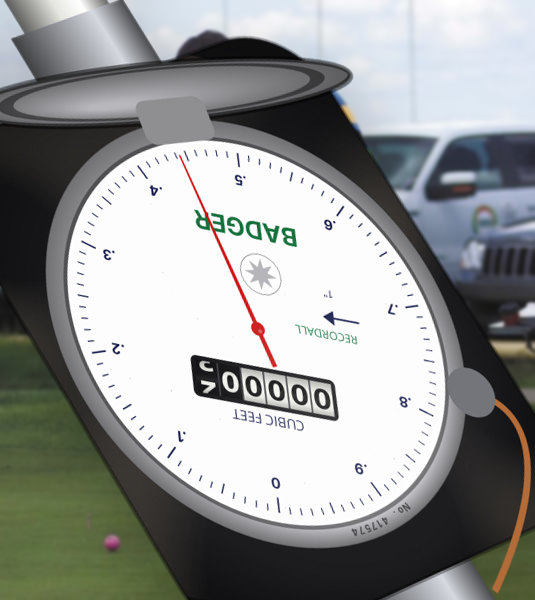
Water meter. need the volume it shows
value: 2.44 ft³
